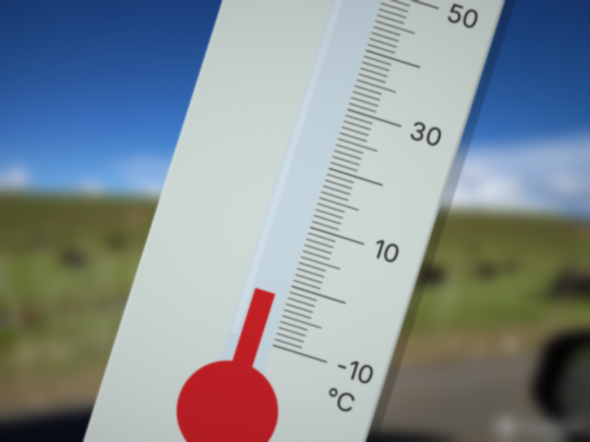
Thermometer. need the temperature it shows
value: -2 °C
